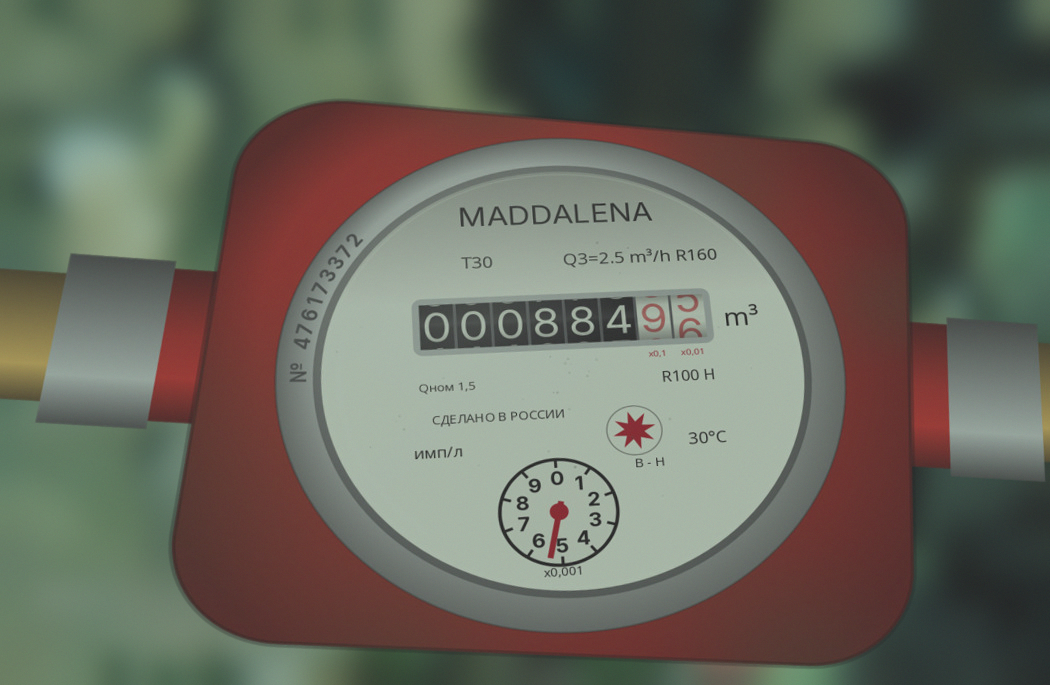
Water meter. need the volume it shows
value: 884.955 m³
